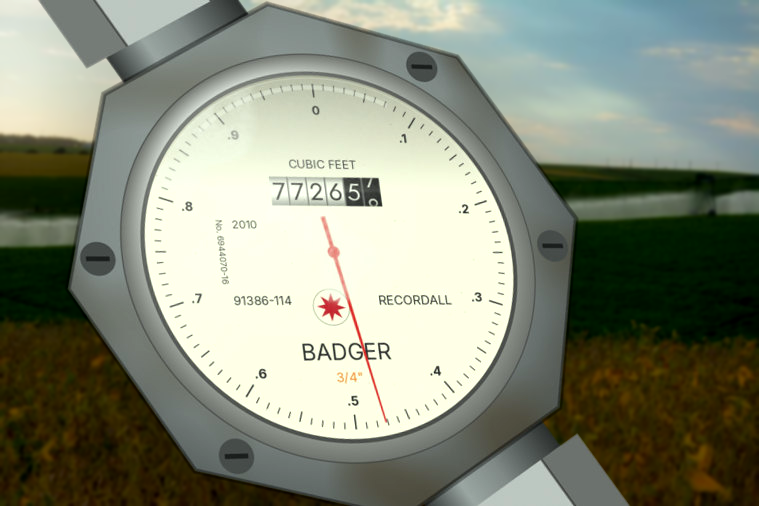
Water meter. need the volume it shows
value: 772657.47 ft³
